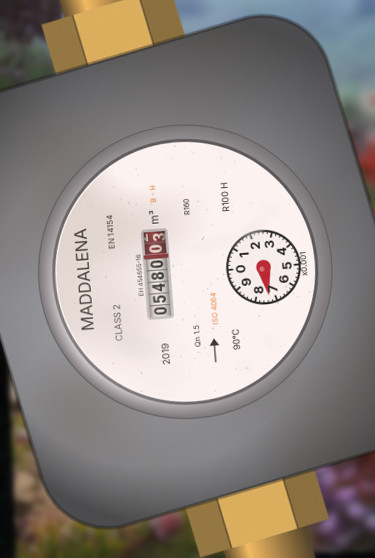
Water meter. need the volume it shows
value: 5480.027 m³
